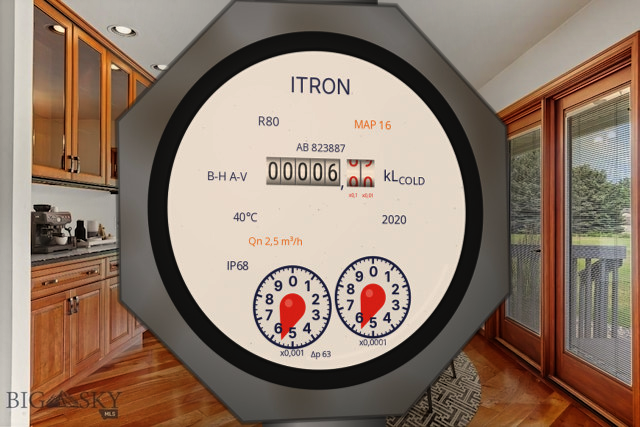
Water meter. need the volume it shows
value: 6.8955 kL
